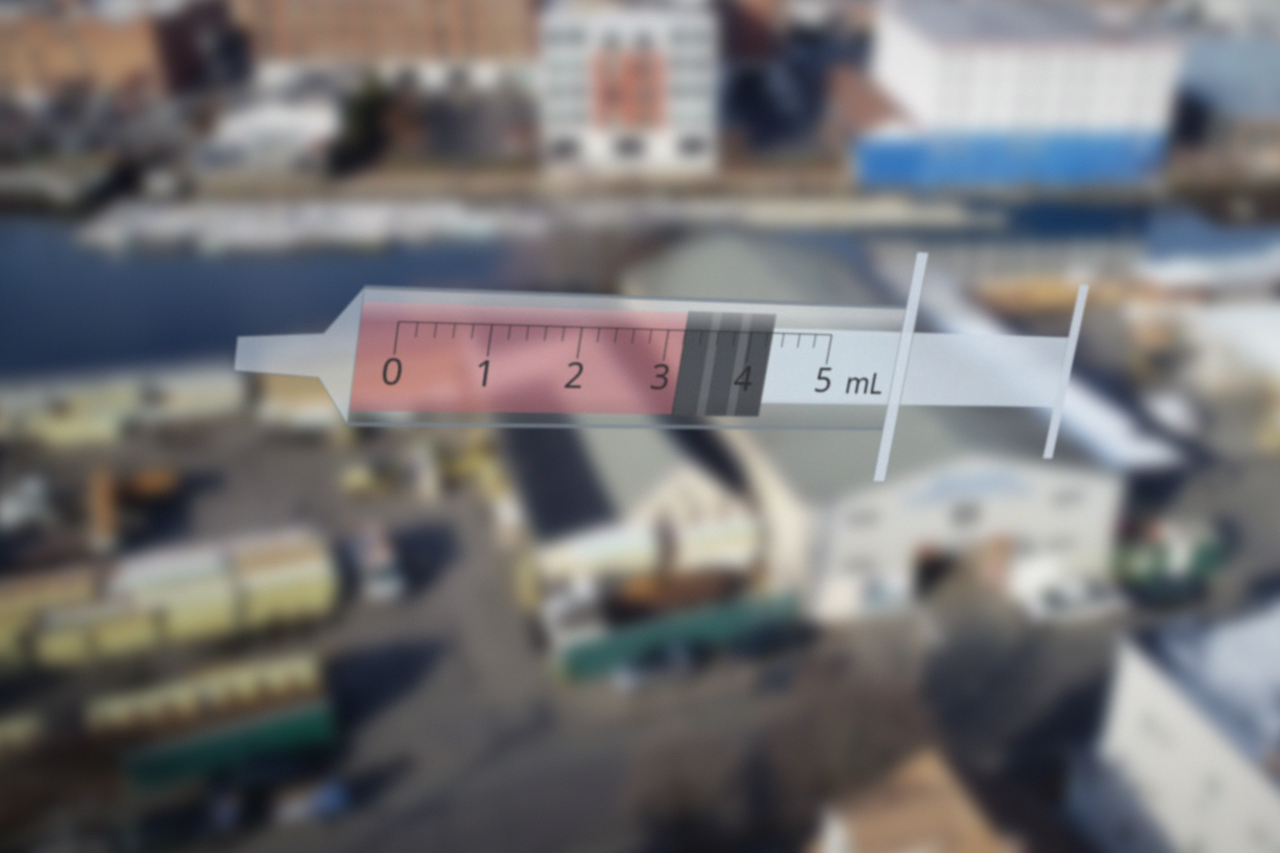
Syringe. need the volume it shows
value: 3.2 mL
